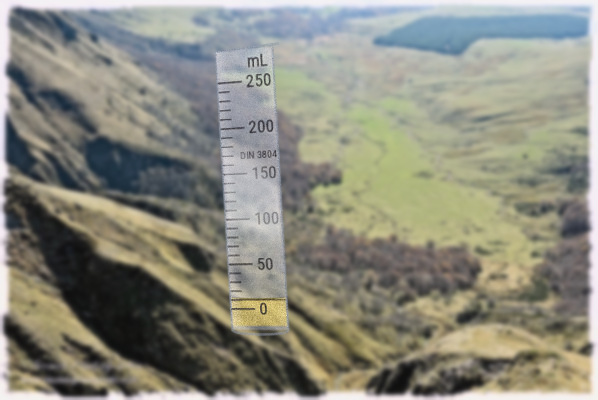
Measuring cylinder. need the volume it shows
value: 10 mL
